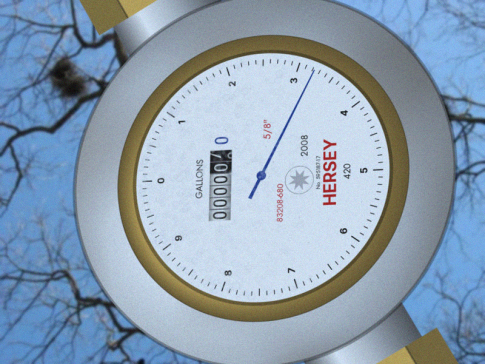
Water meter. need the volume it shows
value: 73.2 gal
